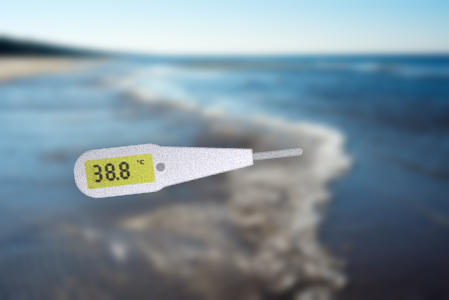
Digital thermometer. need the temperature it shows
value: 38.8 °C
